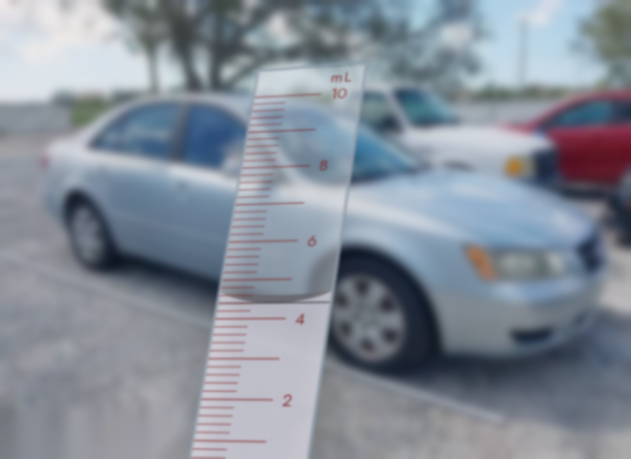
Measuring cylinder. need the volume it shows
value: 4.4 mL
